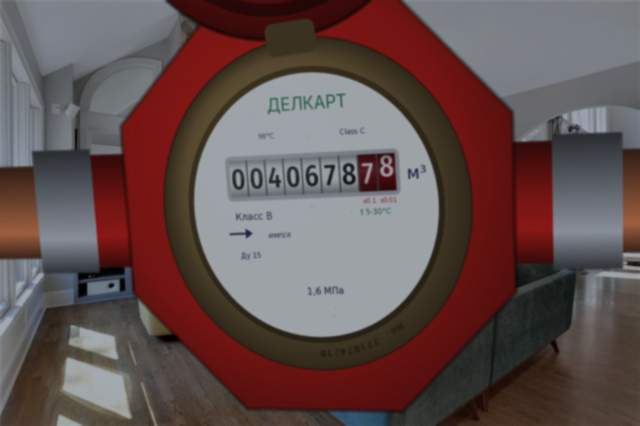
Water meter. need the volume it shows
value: 40678.78 m³
